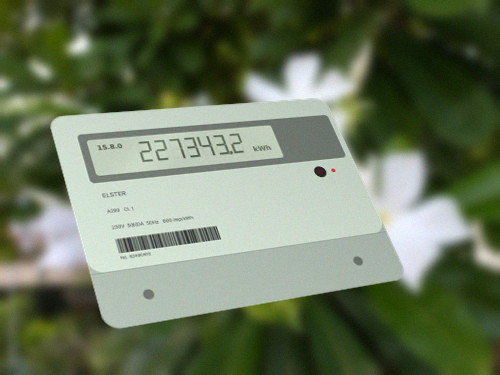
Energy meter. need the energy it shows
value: 227343.2 kWh
